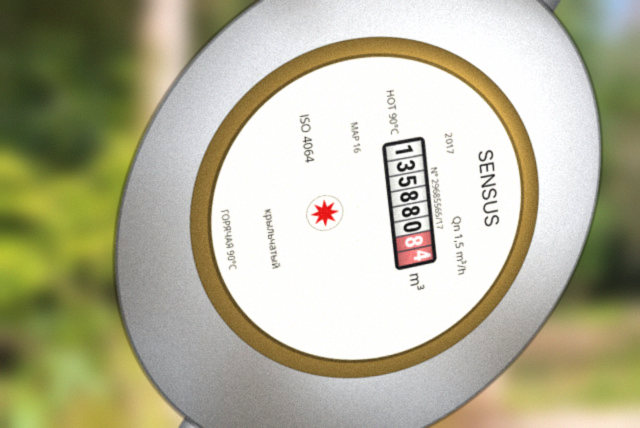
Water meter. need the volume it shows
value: 135880.84 m³
